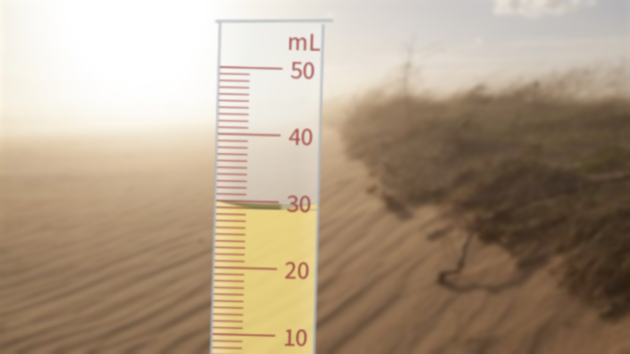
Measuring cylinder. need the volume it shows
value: 29 mL
